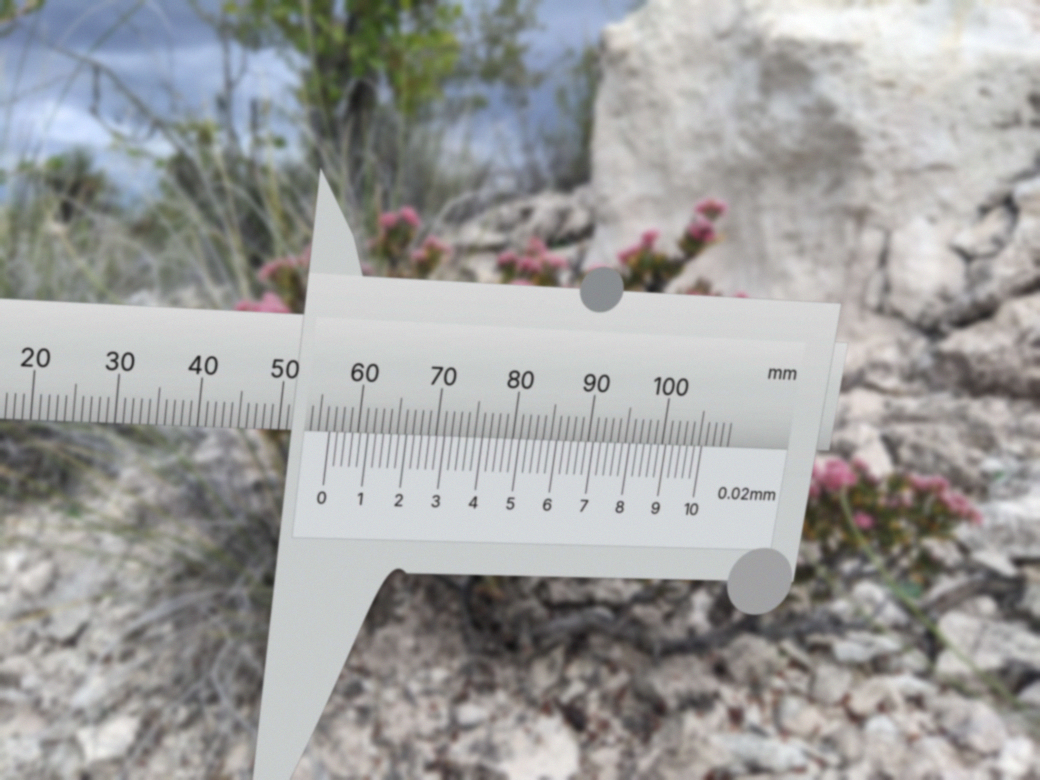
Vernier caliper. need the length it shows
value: 56.4 mm
